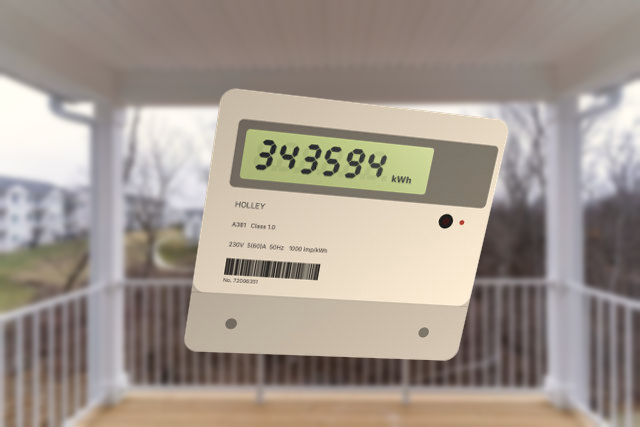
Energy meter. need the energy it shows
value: 343594 kWh
